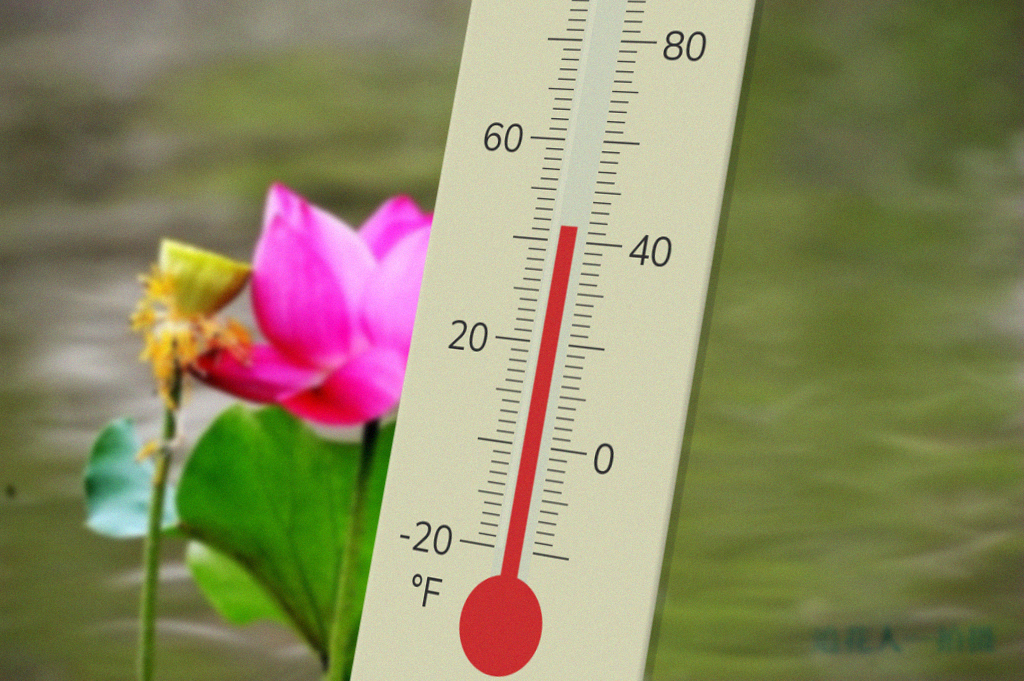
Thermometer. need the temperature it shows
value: 43 °F
